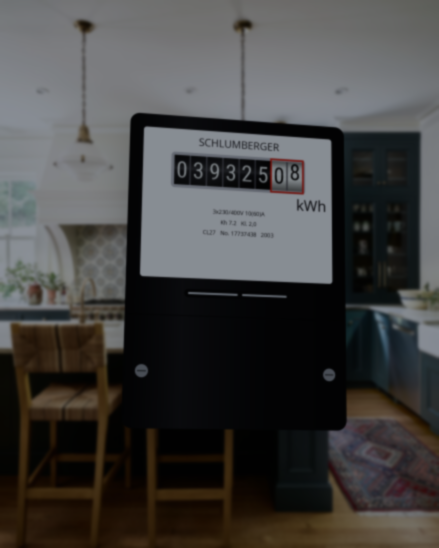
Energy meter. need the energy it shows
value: 39325.08 kWh
